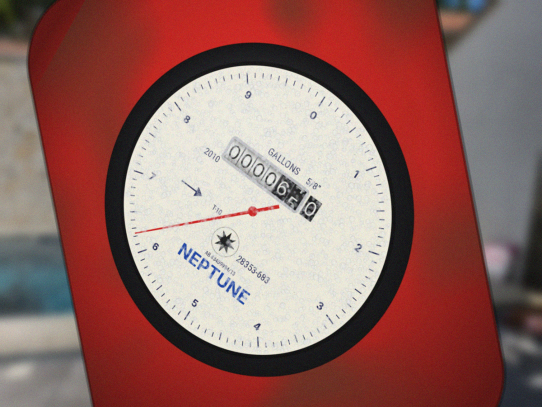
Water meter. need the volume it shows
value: 646.2 gal
